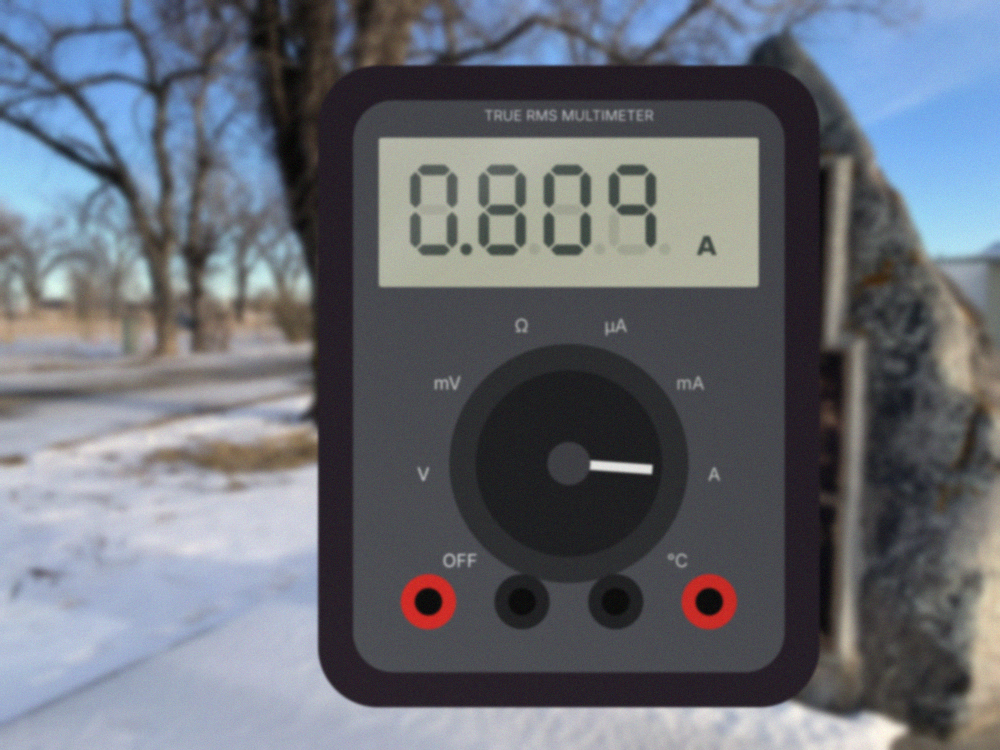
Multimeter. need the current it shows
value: 0.809 A
